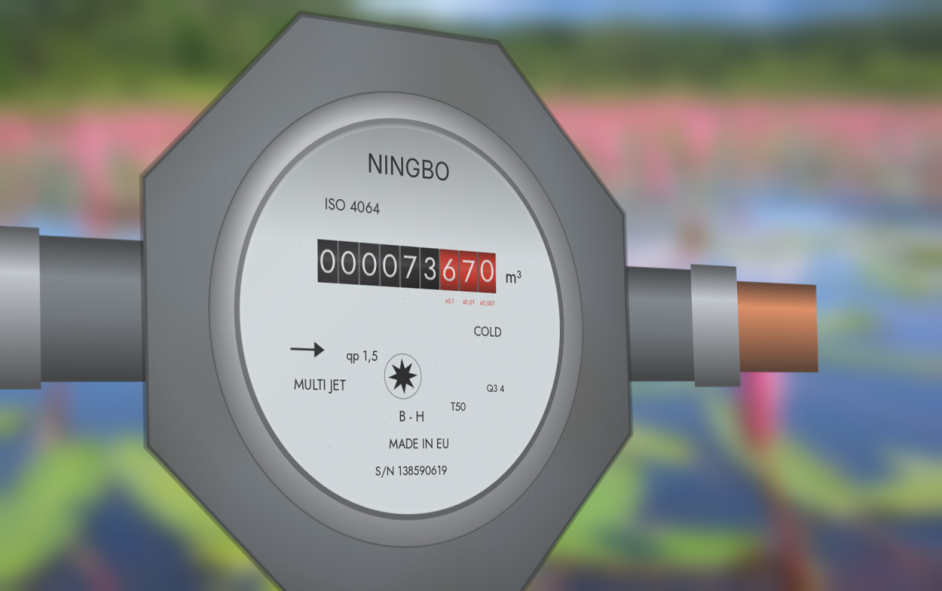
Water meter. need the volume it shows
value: 73.670 m³
